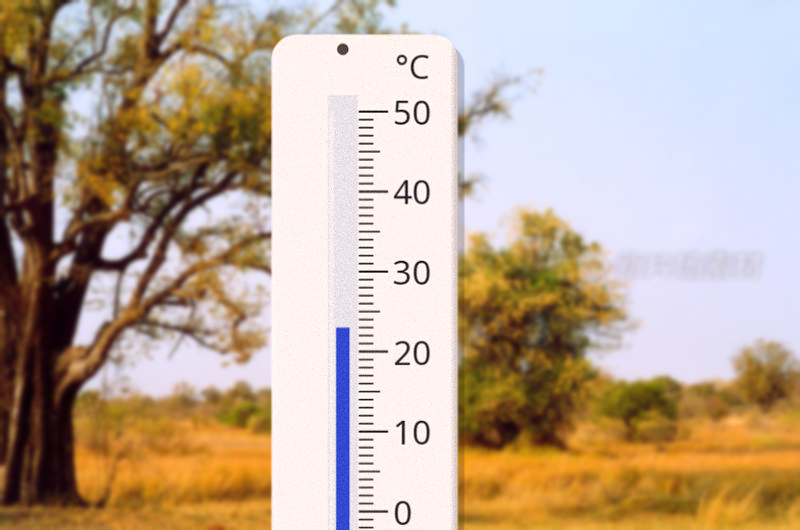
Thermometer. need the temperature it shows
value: 23 °C
